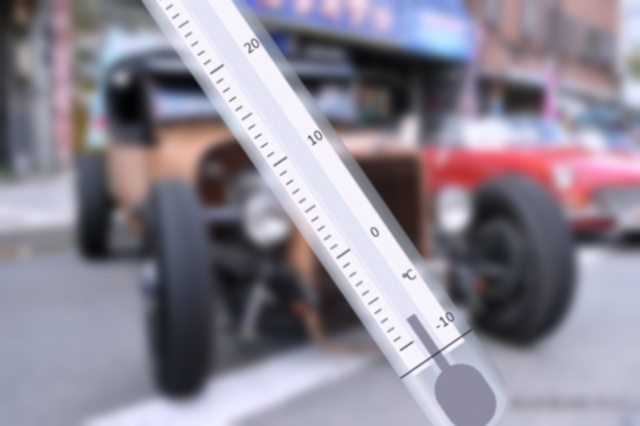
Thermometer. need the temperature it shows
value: -8 °C
